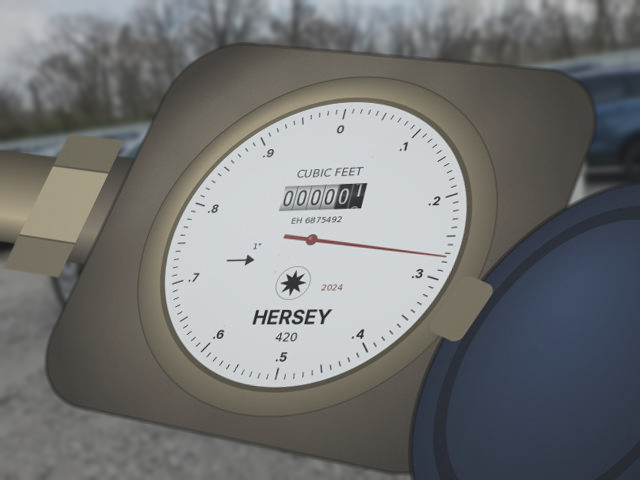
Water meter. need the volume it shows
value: 1.27 ft³
